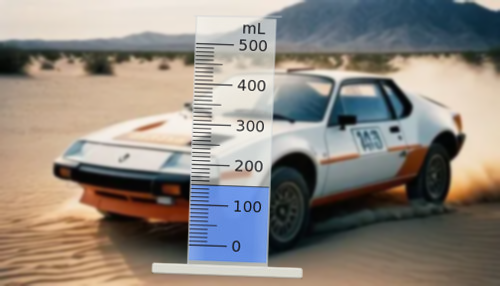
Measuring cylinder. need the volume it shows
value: 150 mL
